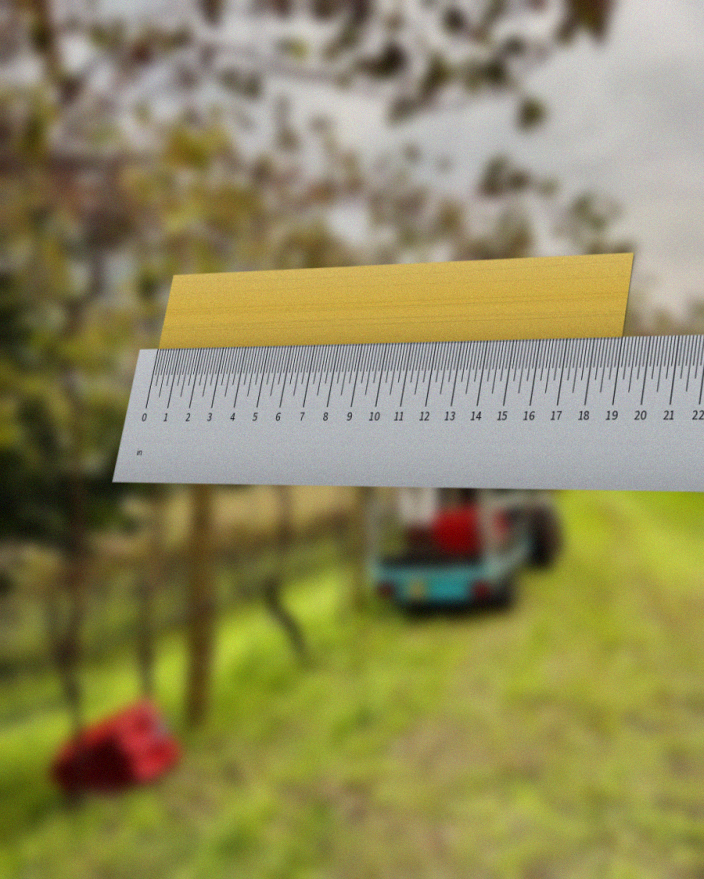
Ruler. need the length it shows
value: 19 in
